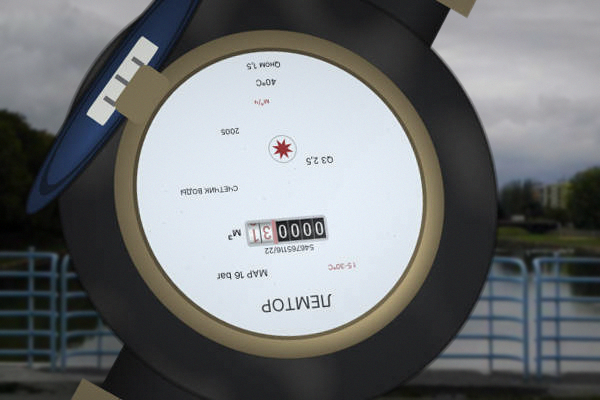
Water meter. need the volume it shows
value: 0.31 m³
